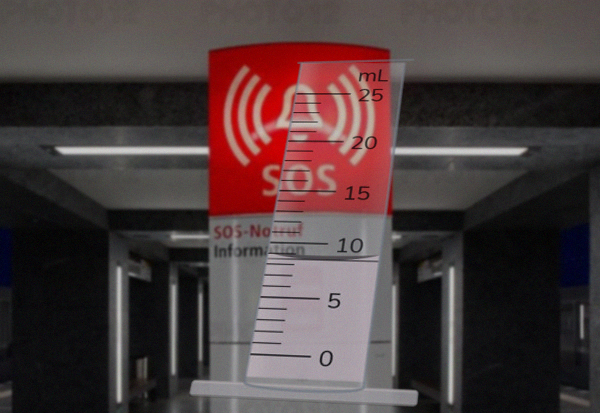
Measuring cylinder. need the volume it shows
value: 8.5 mL
